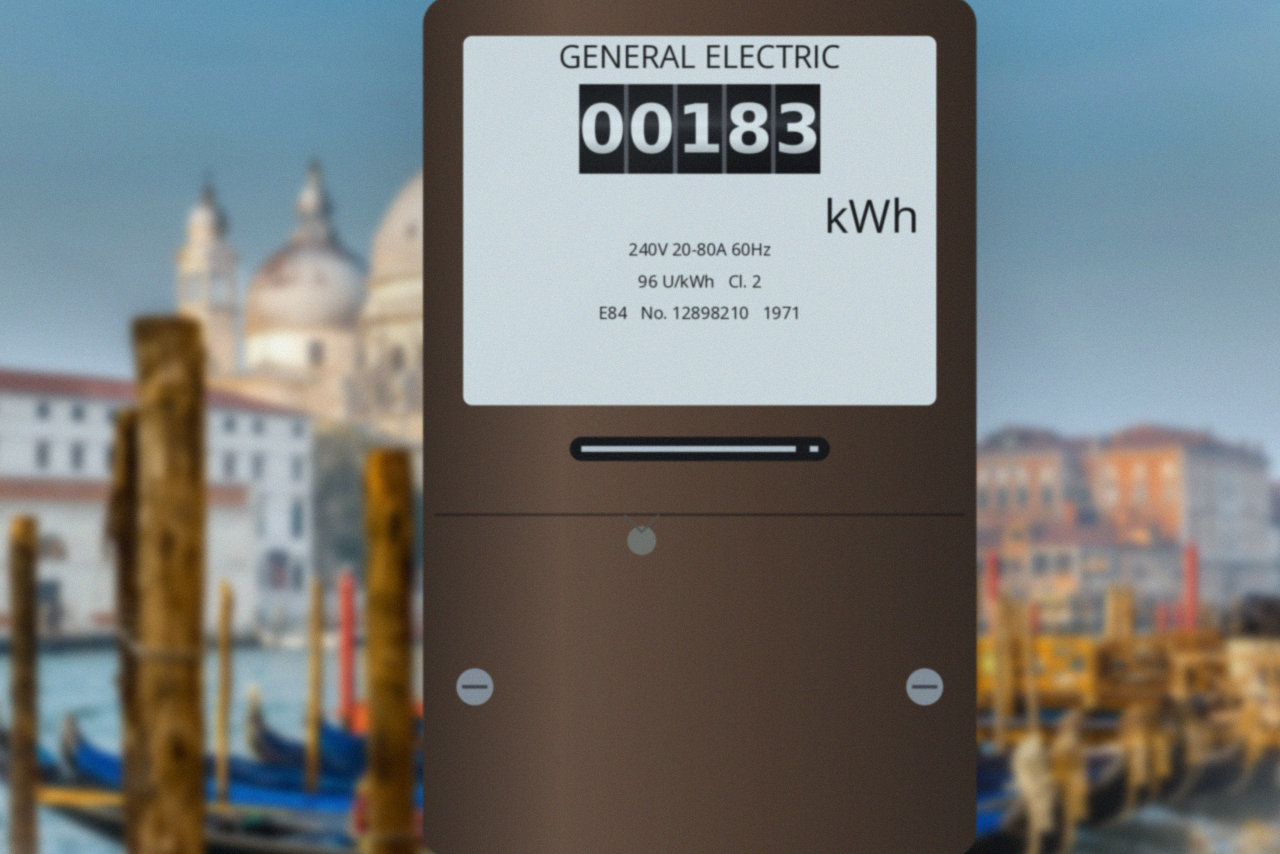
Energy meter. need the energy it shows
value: 183 kWh
